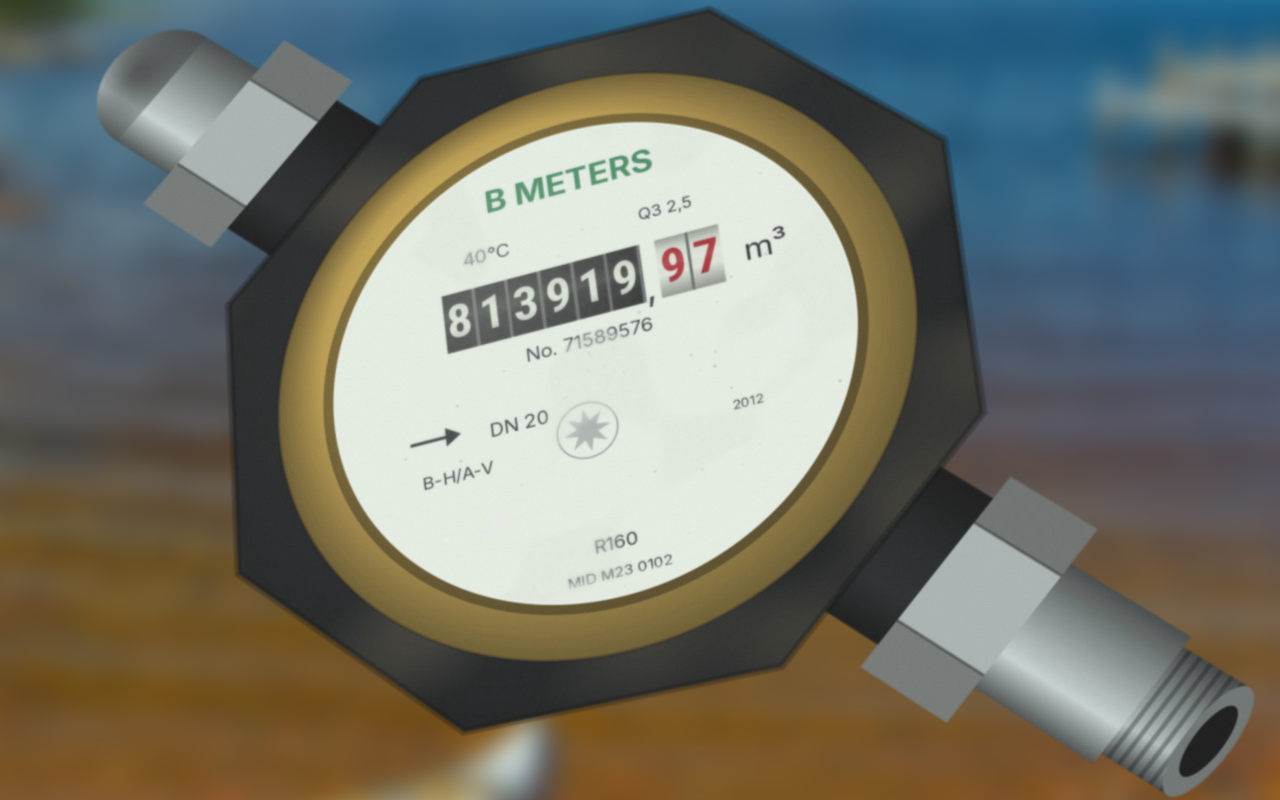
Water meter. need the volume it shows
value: 813919.97 m³
